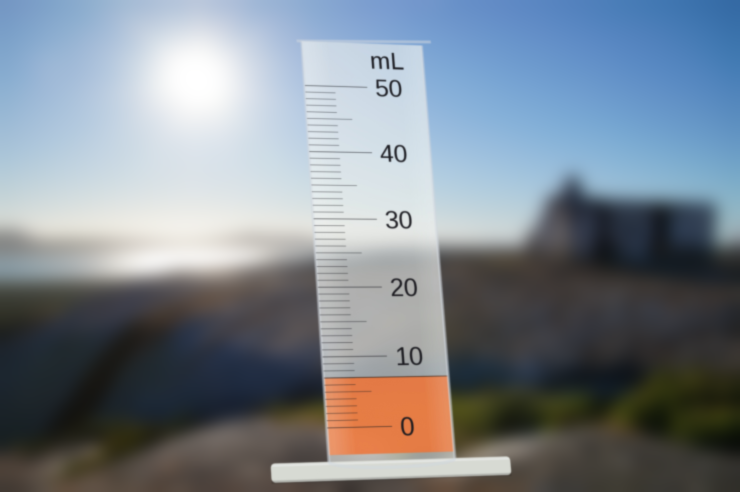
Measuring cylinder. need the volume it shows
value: 7 mL
